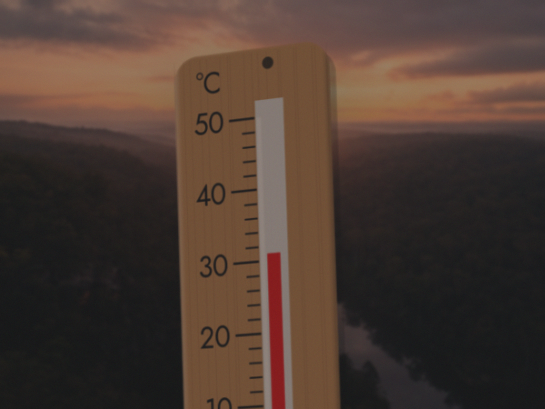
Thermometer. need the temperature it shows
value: 31 °C
